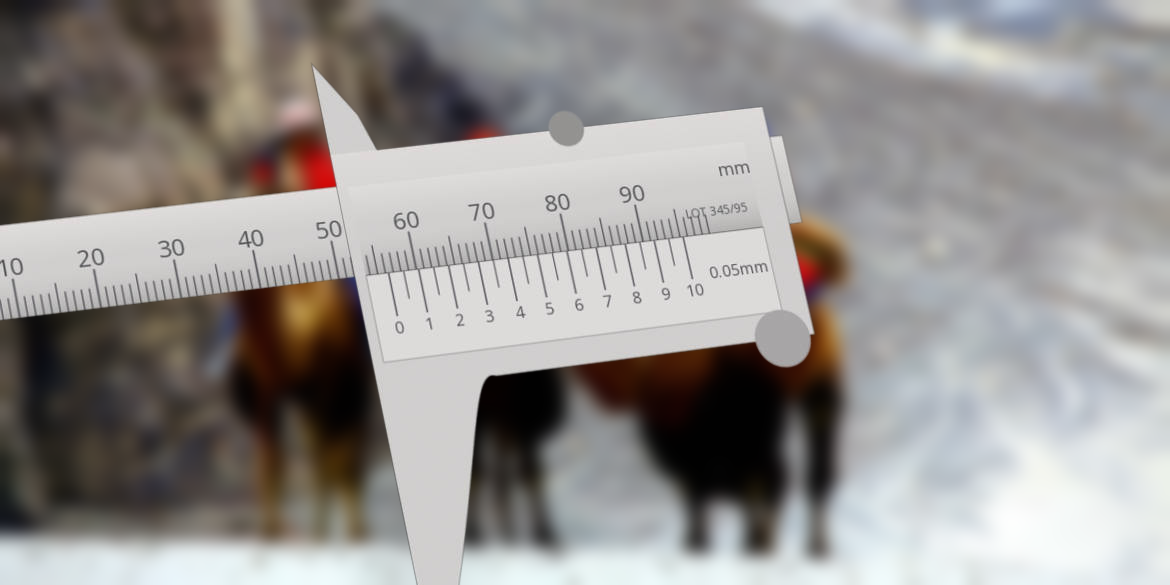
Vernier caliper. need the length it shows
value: 56.4 mm
